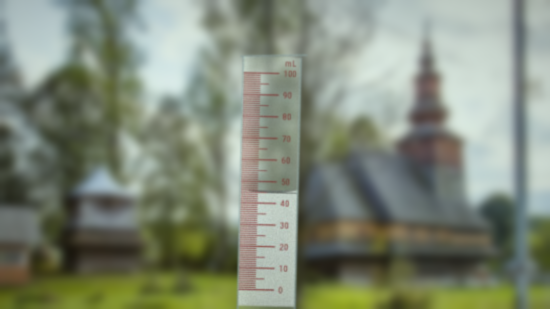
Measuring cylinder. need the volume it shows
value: 45 mL
